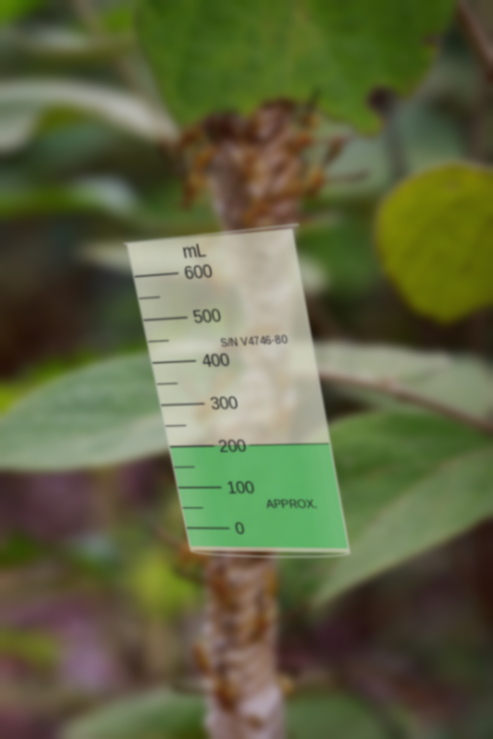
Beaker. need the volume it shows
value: 200 mL
